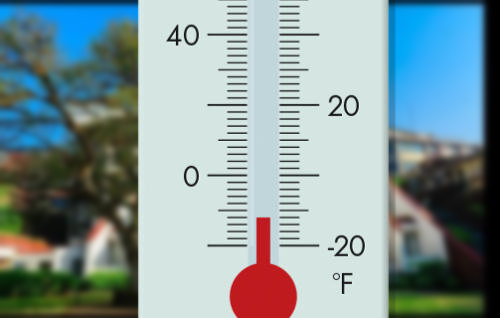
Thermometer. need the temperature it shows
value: -12 °F
